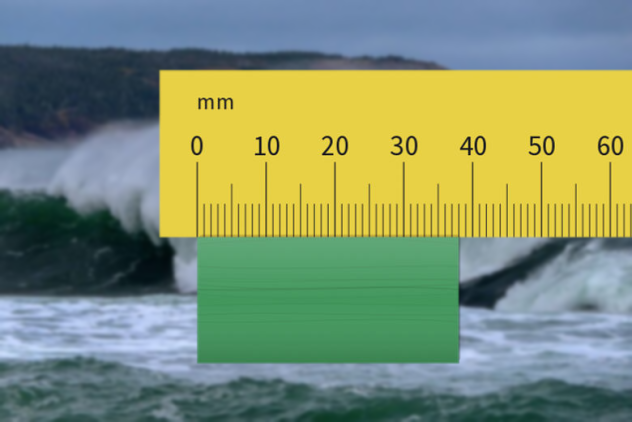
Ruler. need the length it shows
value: 38 mm
